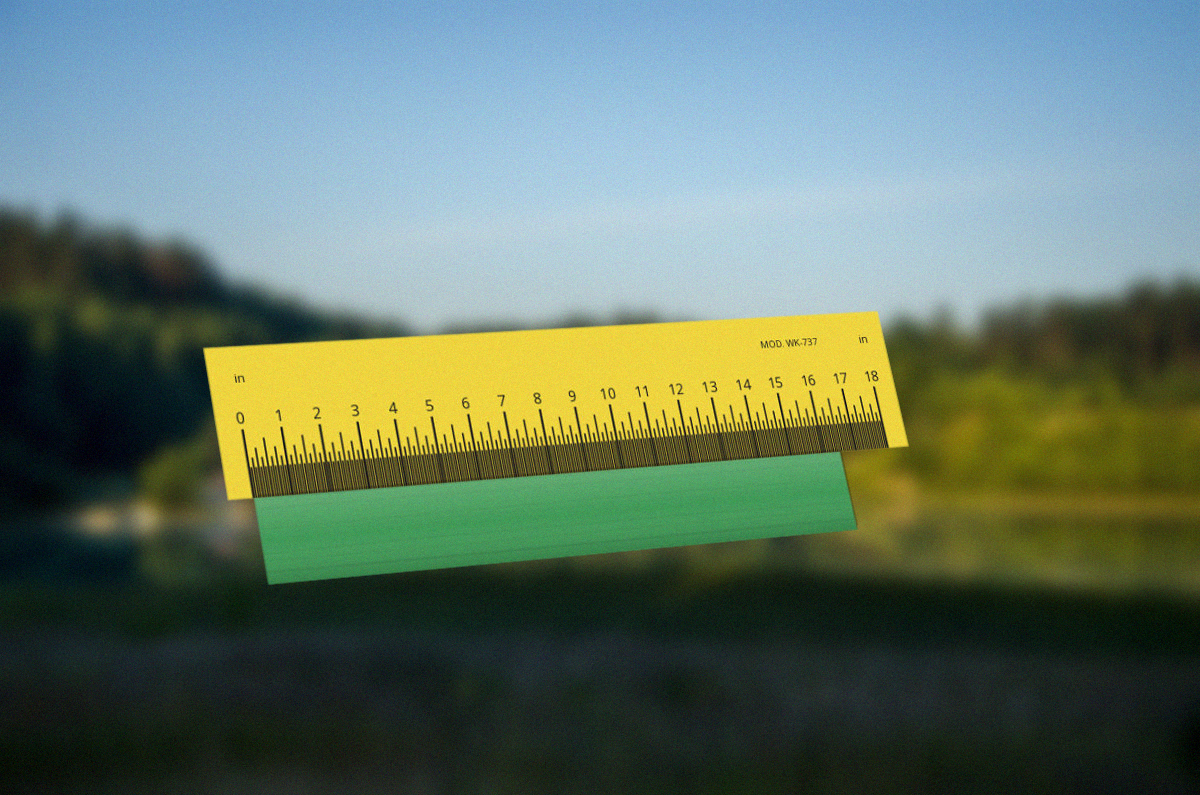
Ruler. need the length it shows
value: 16.5 in
